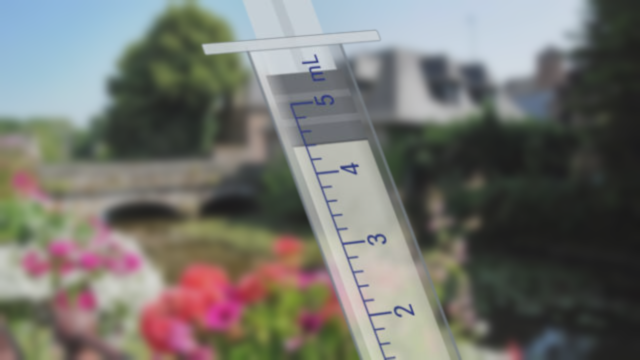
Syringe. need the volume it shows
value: 4.4 mL
